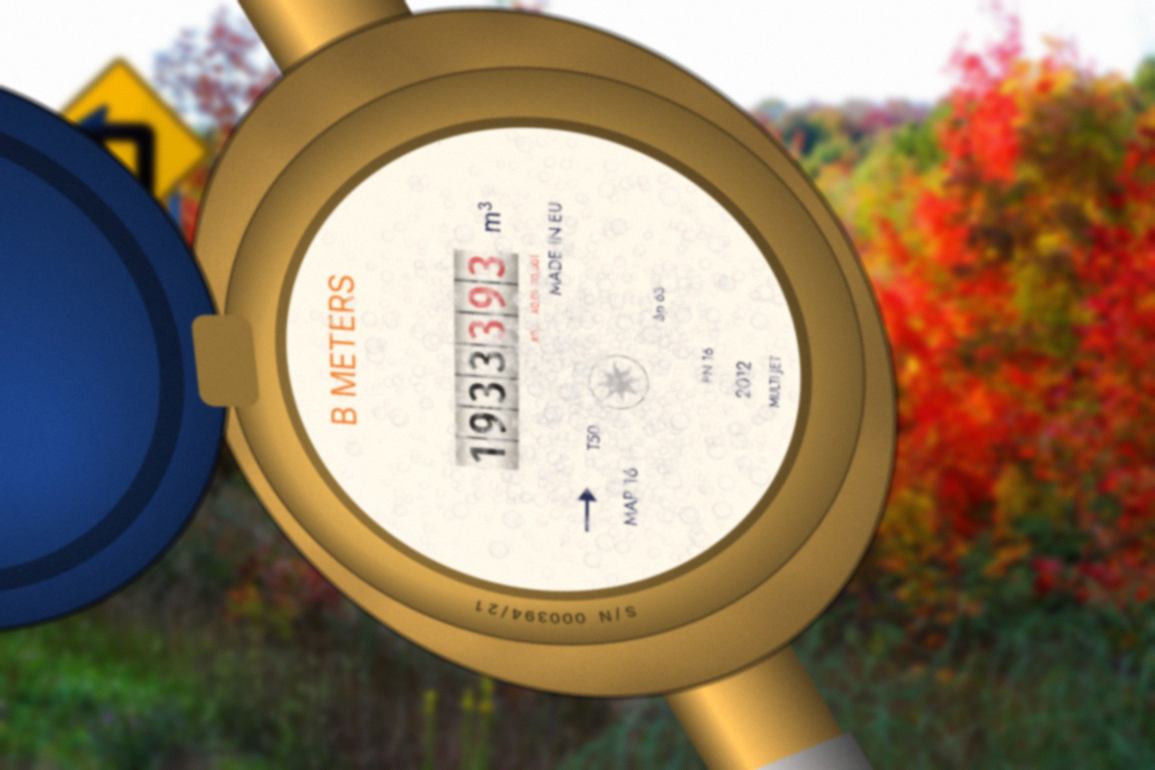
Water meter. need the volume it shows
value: 1933.393 m³
